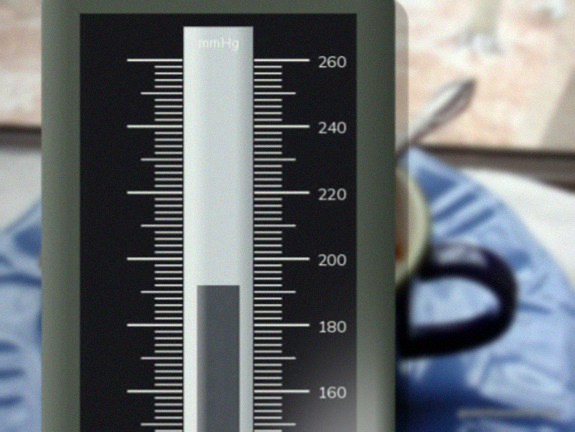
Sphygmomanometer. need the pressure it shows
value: 192 mmHg
